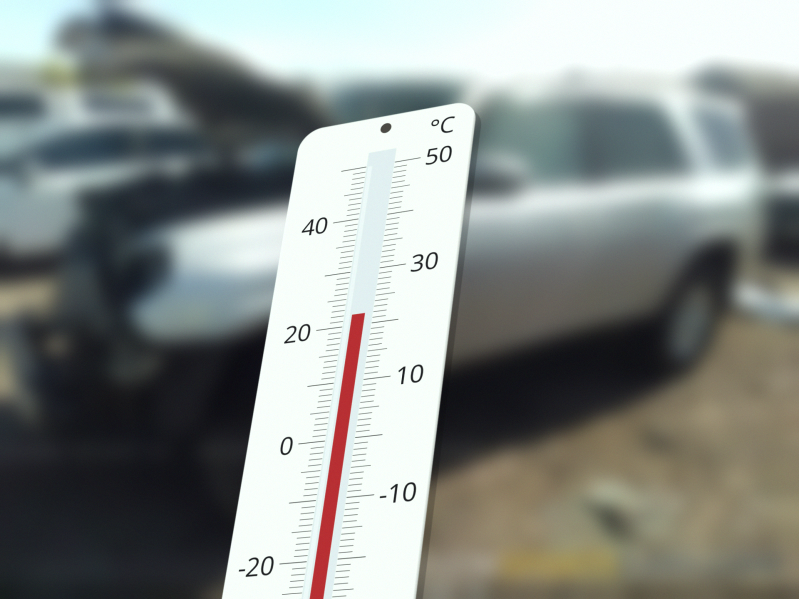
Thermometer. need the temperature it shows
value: 22 °C
